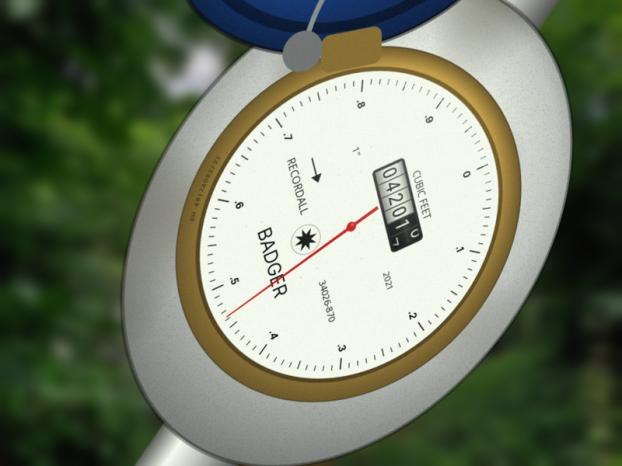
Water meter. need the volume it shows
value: 42016.46 ft³
